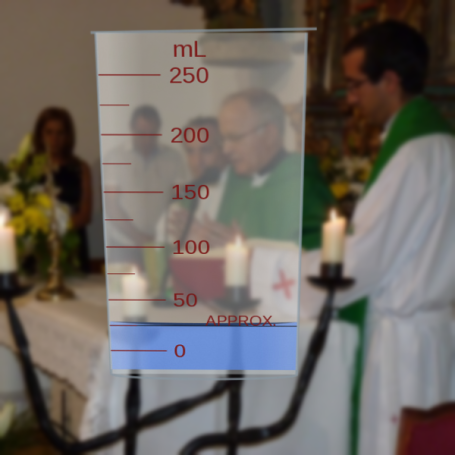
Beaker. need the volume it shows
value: 25 mL
